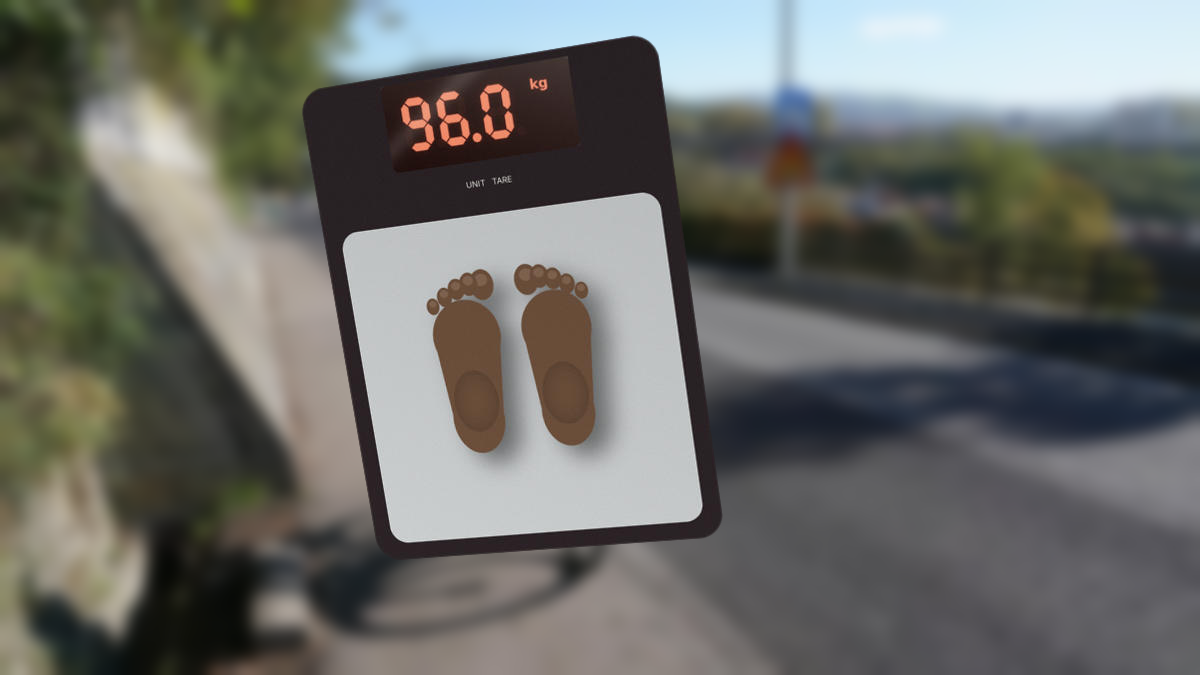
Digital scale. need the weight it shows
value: 96.0 kg
